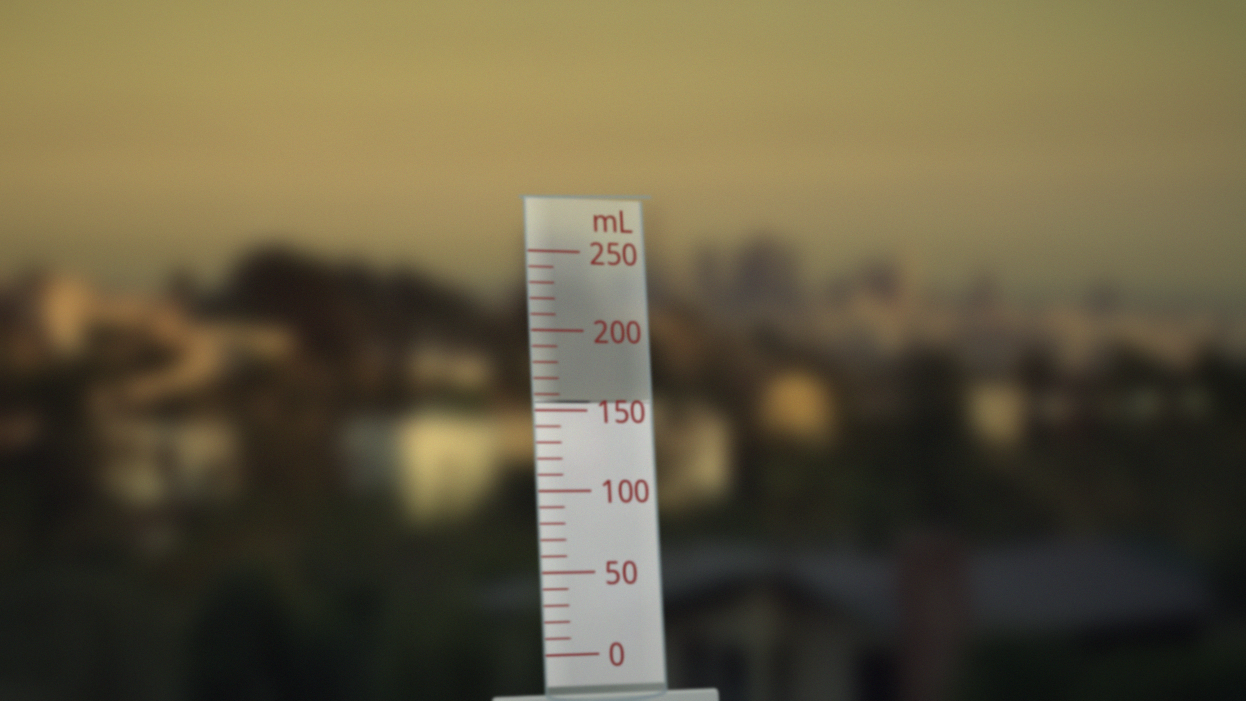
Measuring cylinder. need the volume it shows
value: 155 mL
